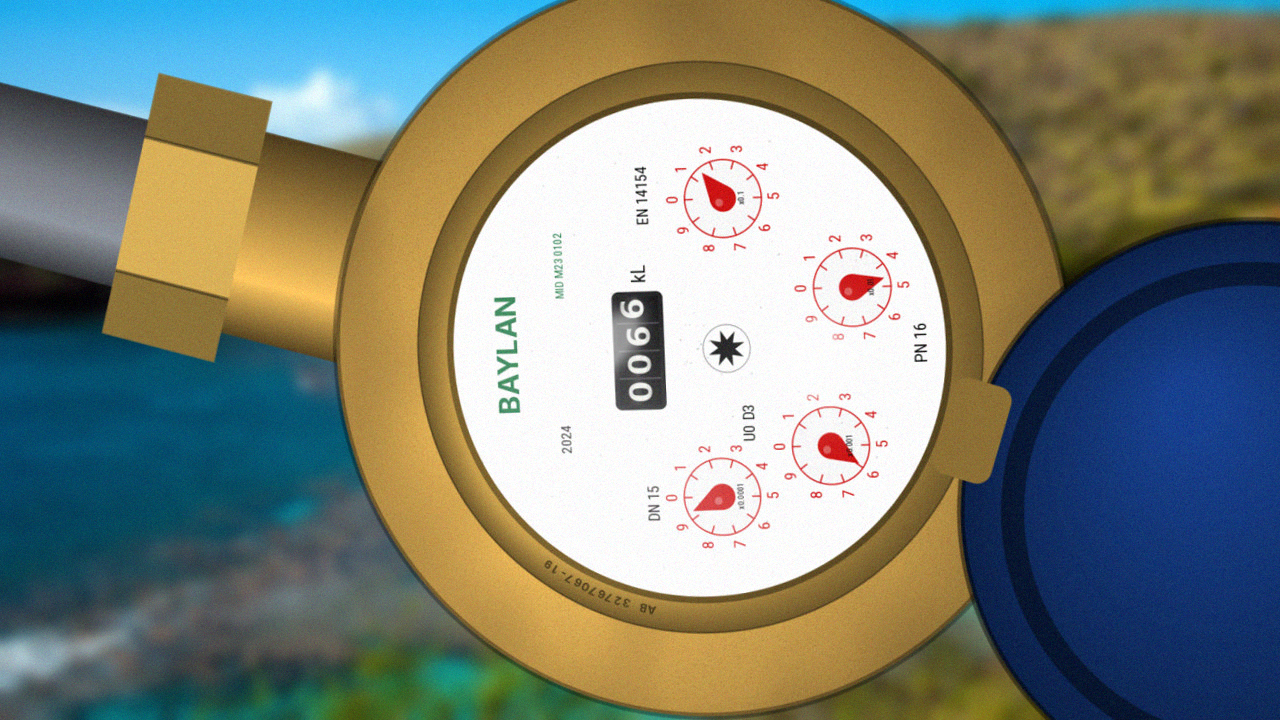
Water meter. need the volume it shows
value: 66.1459 kL
